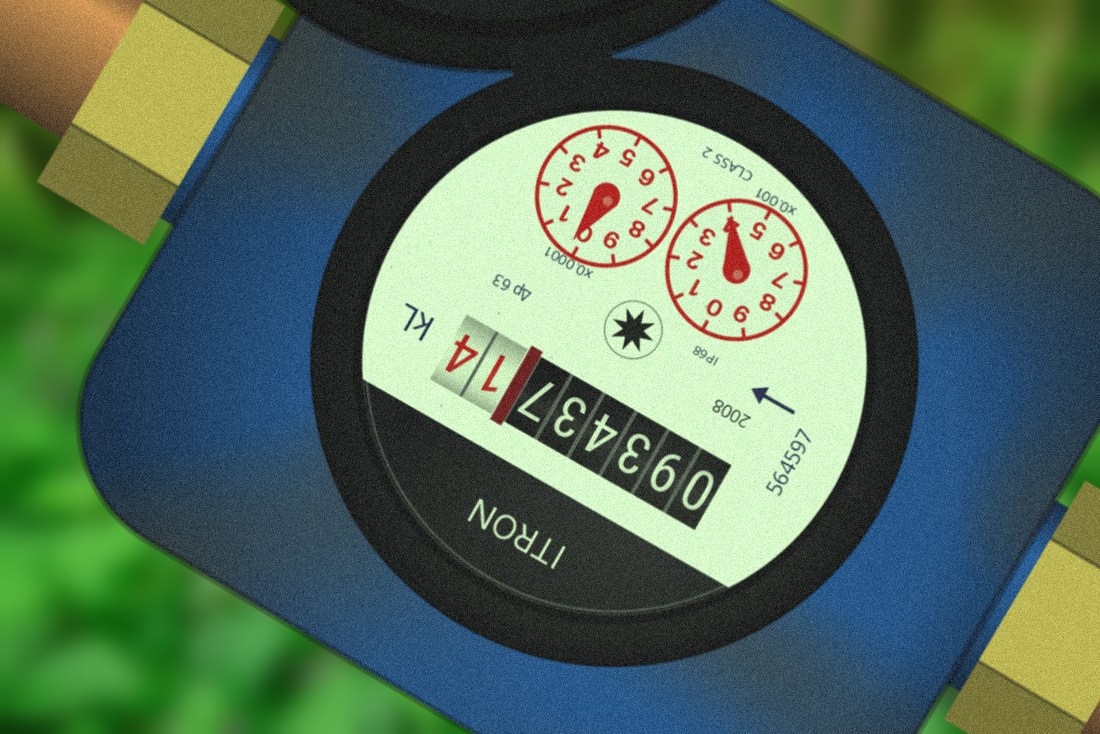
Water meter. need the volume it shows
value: 93437.1440 kL
